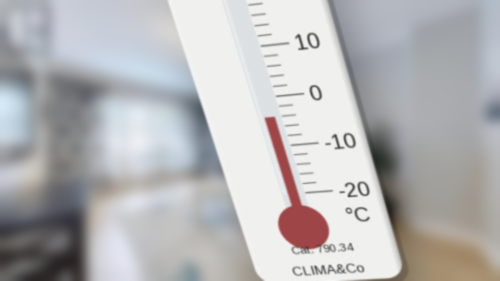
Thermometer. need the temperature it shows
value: -4 °C
